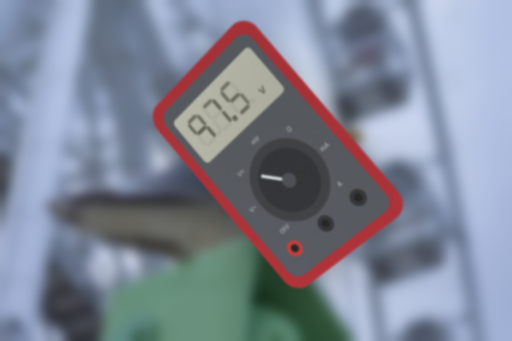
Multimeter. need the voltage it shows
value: 97.5 V
